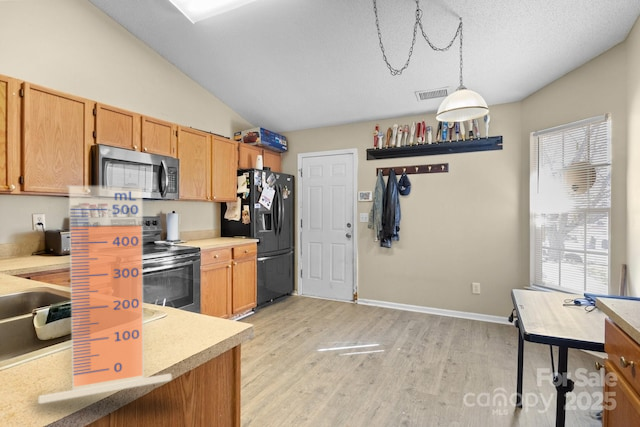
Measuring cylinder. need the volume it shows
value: 450 mL
